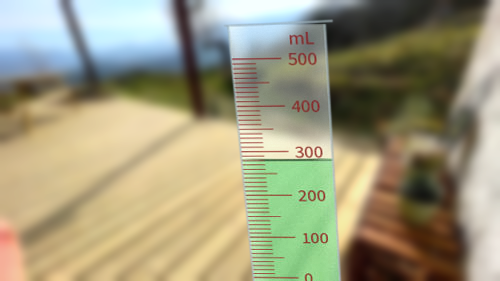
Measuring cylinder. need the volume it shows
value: 280 mL
